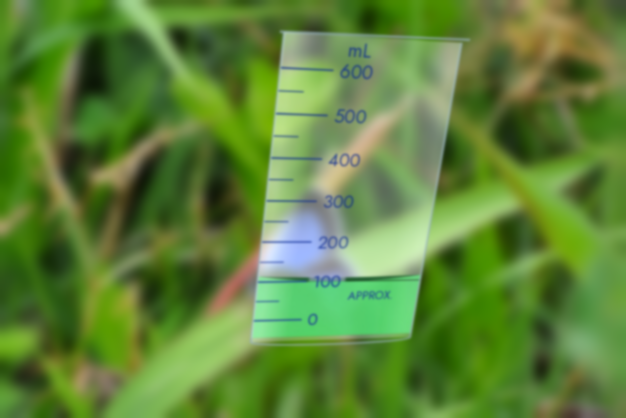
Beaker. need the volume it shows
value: 100 mL
